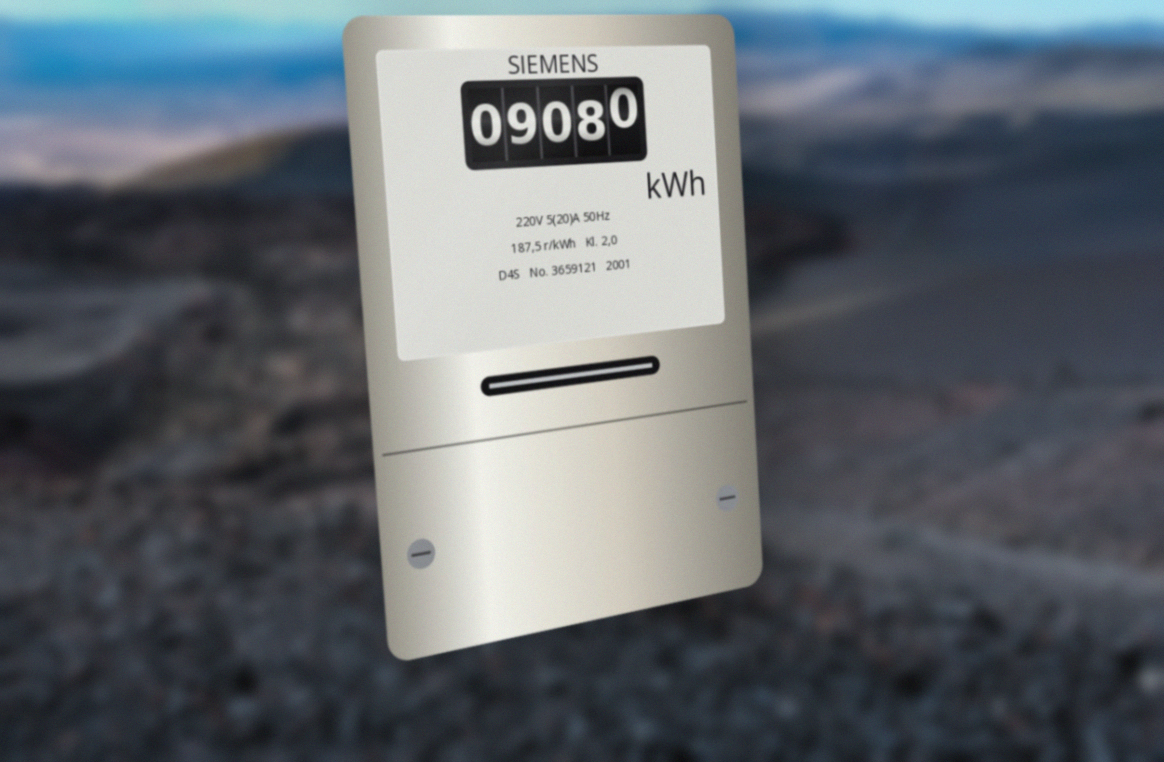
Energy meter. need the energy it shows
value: 9080 kWh
